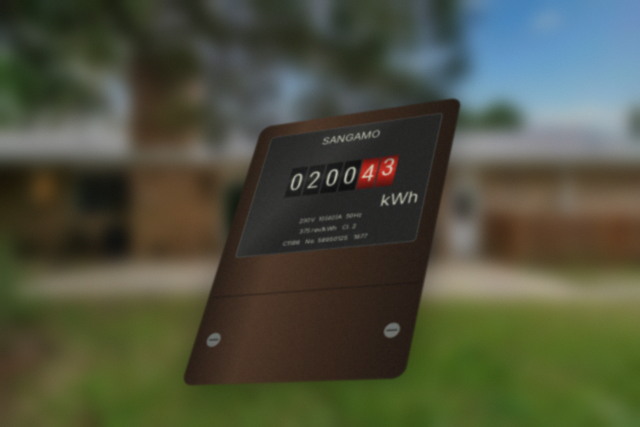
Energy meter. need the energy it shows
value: 200.43 kWh
